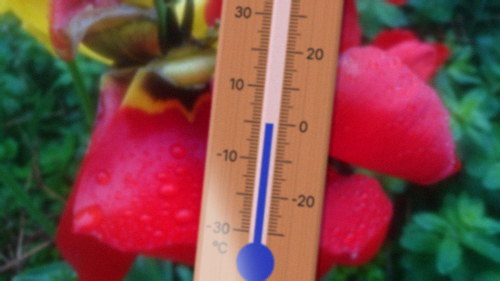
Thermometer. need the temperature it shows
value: 0 °C
